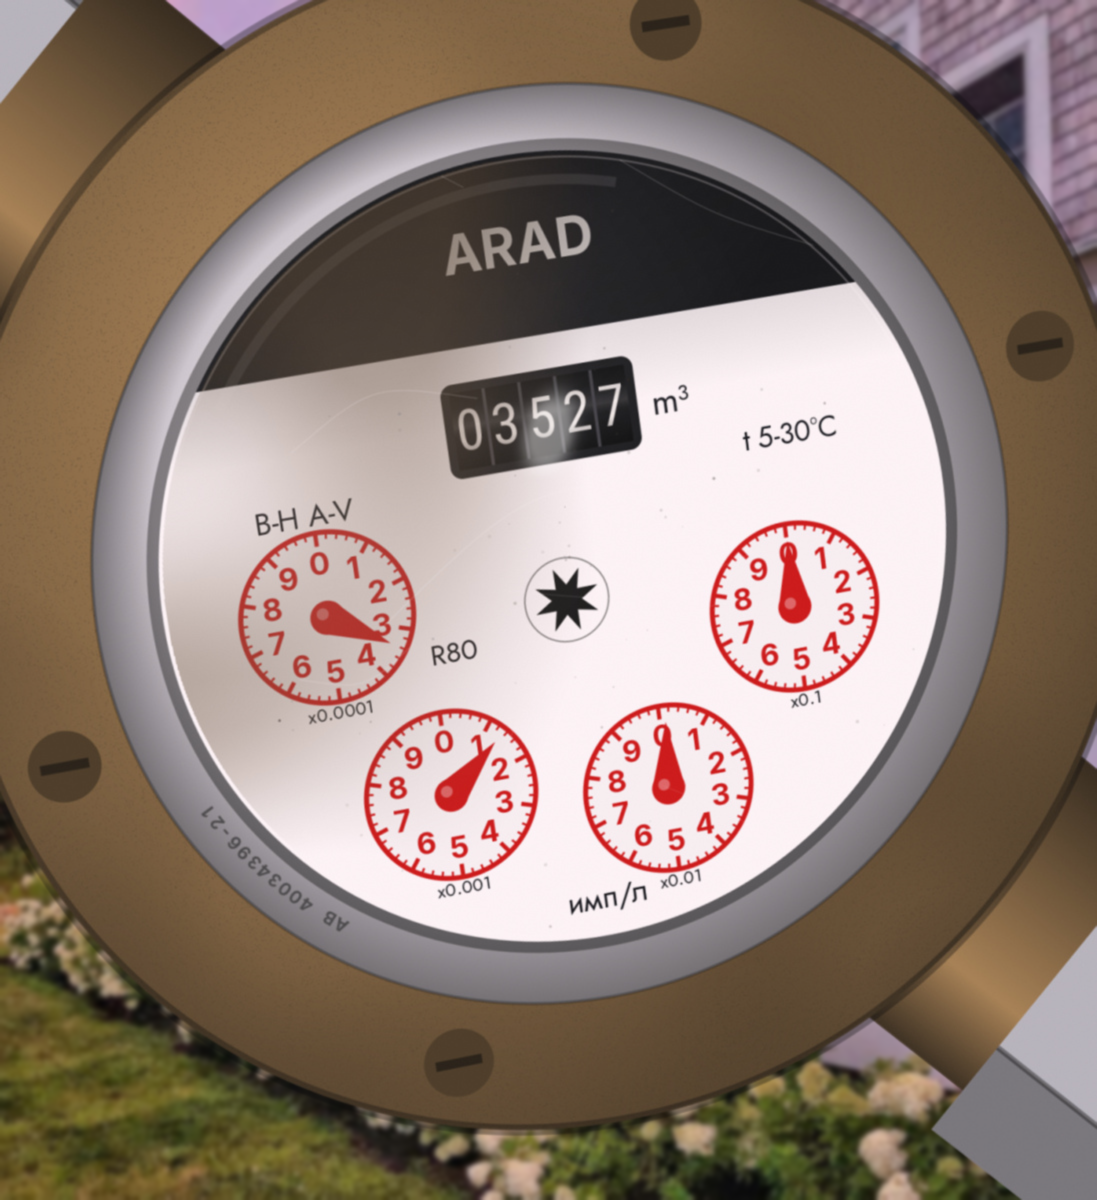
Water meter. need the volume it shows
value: 3527.0013 m³
